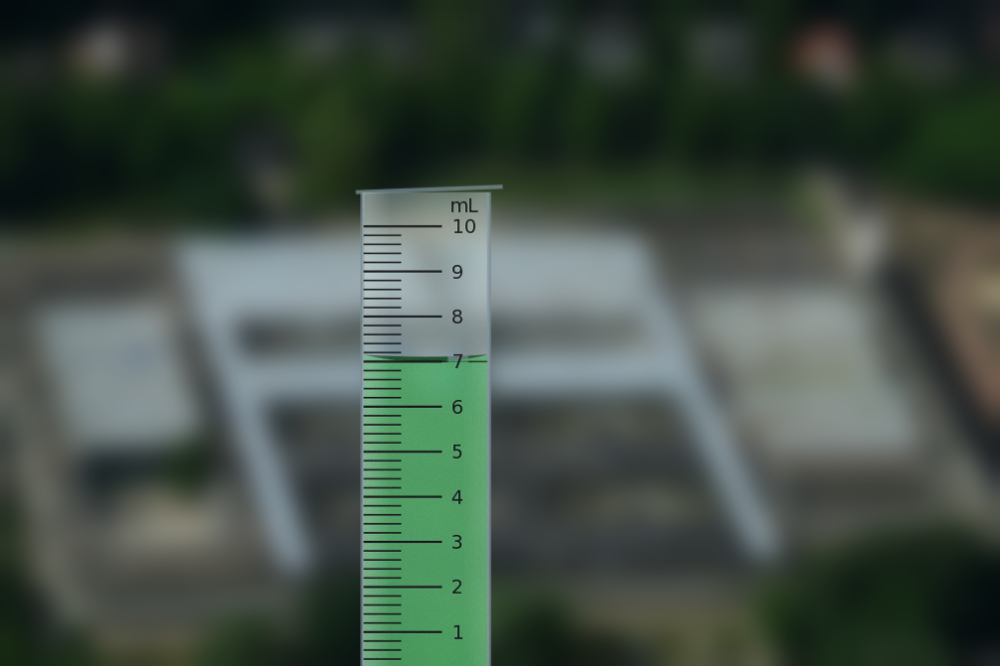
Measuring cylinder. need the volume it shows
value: 7 mL
